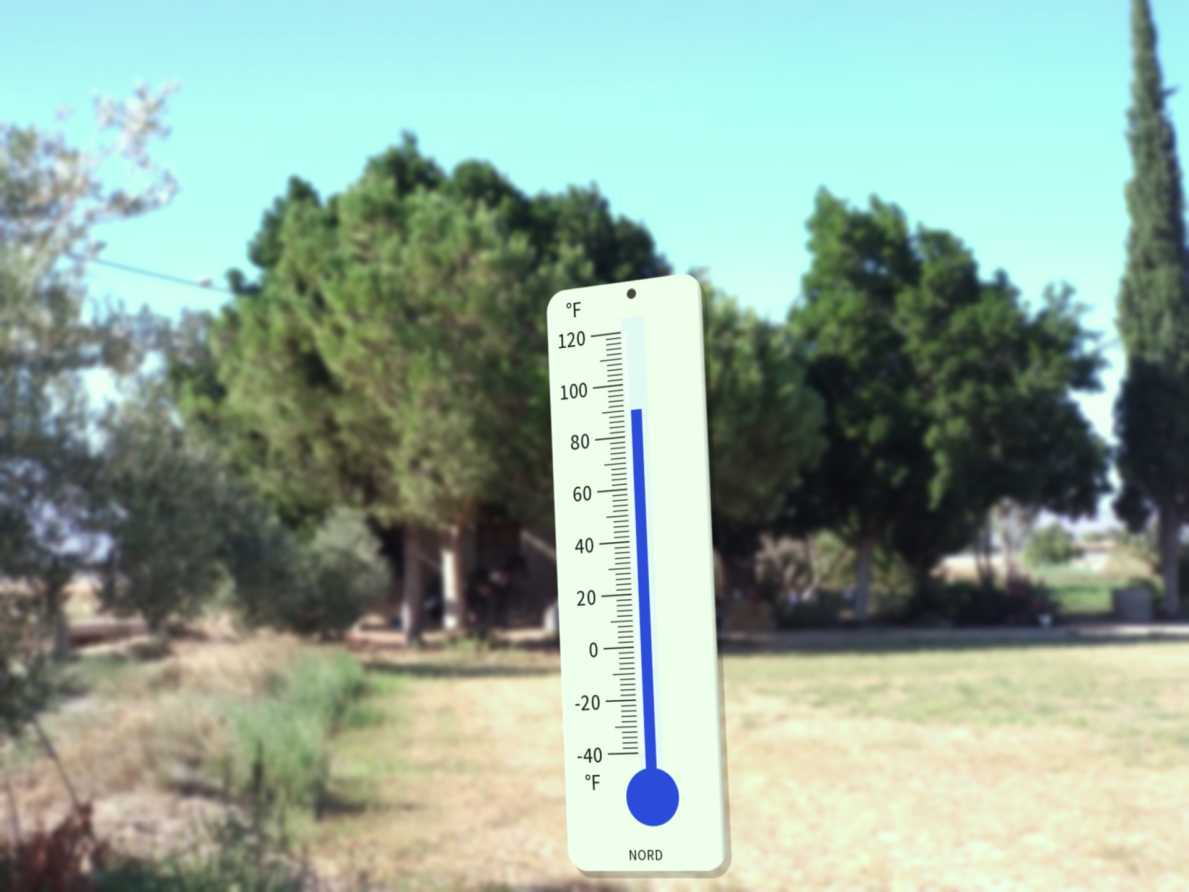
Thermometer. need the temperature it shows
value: 90 °F
